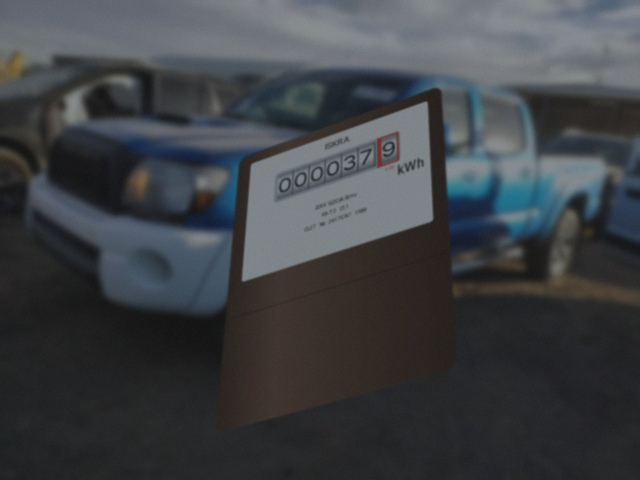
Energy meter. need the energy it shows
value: 37.9 kWh
